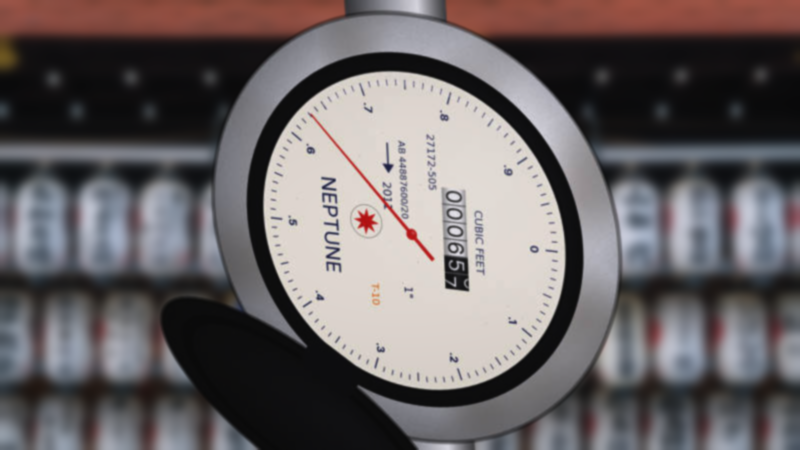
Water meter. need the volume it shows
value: 656.63 ft³
